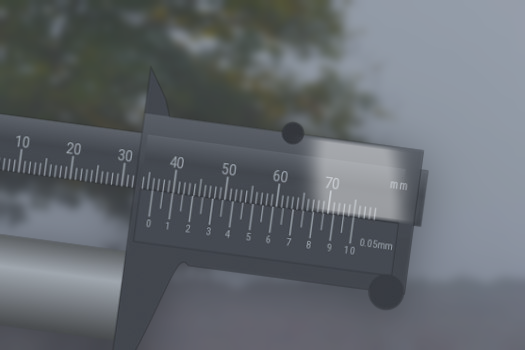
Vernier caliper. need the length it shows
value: 36.0 mm
